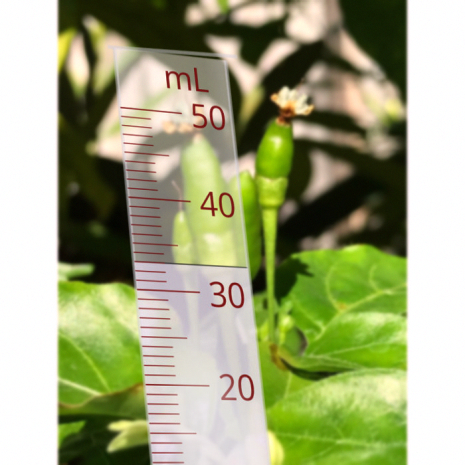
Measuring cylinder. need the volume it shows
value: 33 mL
